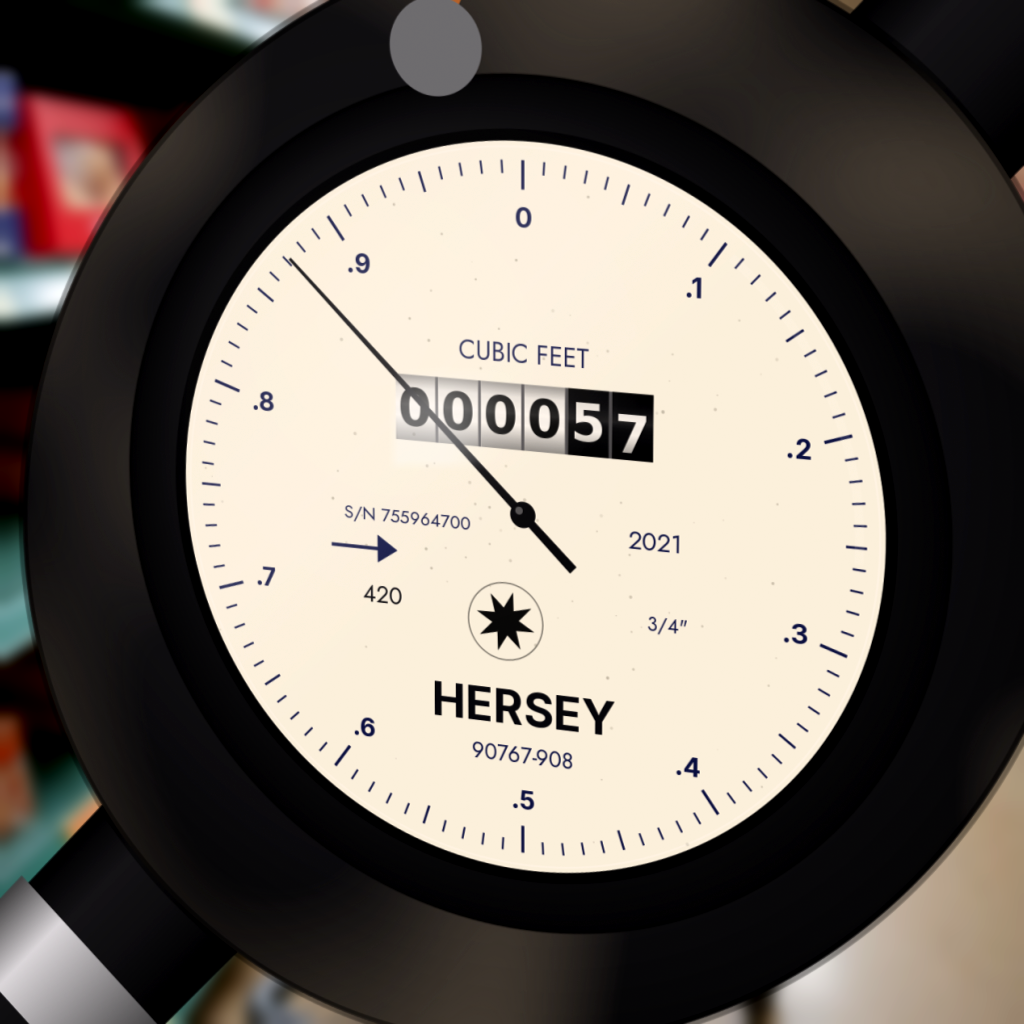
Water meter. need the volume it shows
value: 56.87 ft³
